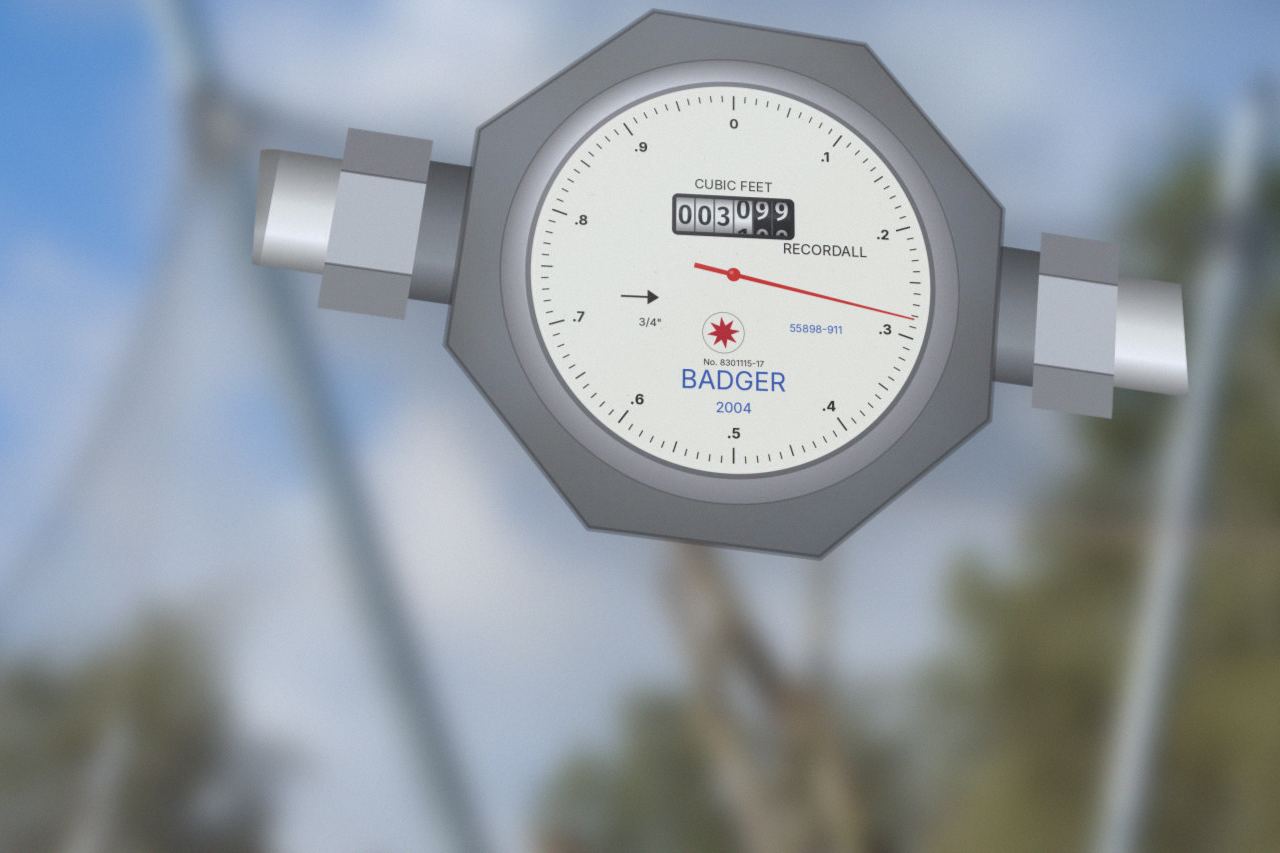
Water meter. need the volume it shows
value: 3099.28 ft³
